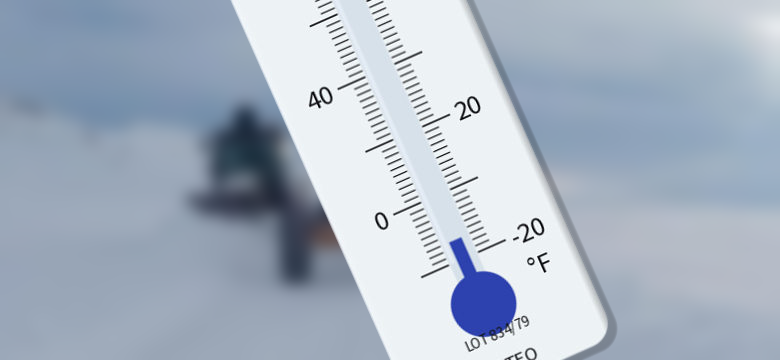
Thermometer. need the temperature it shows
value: -14 °F
